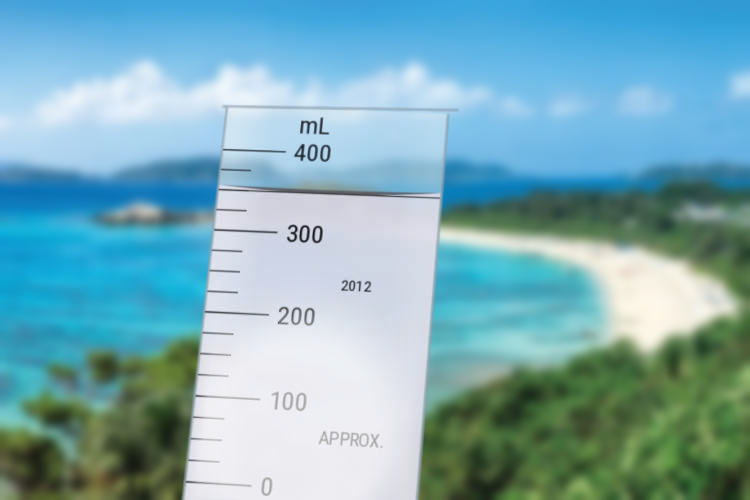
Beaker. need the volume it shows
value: 350 mL
